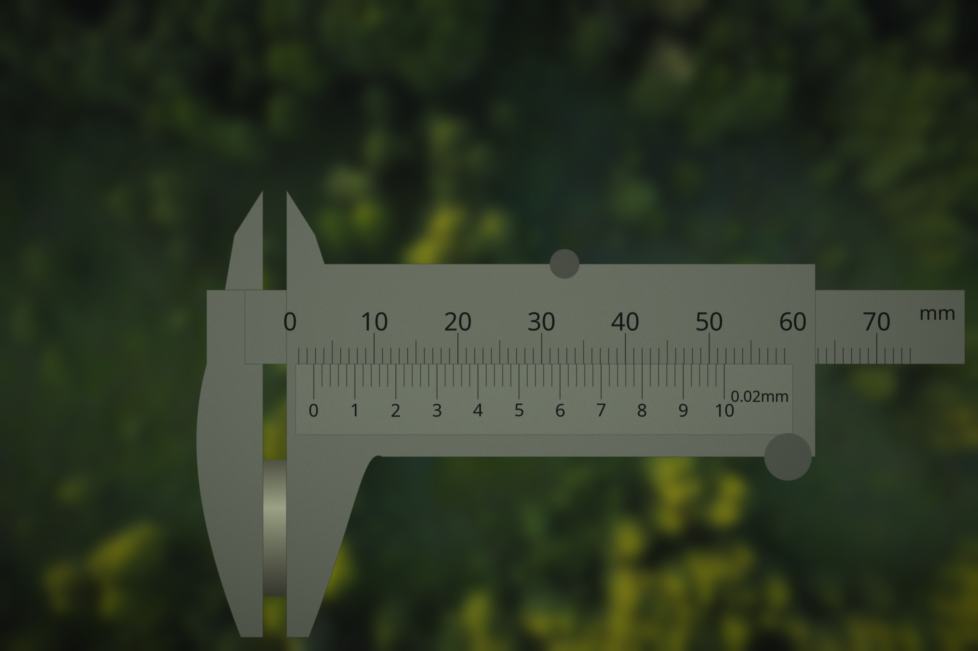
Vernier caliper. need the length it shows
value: 2.8 mm
